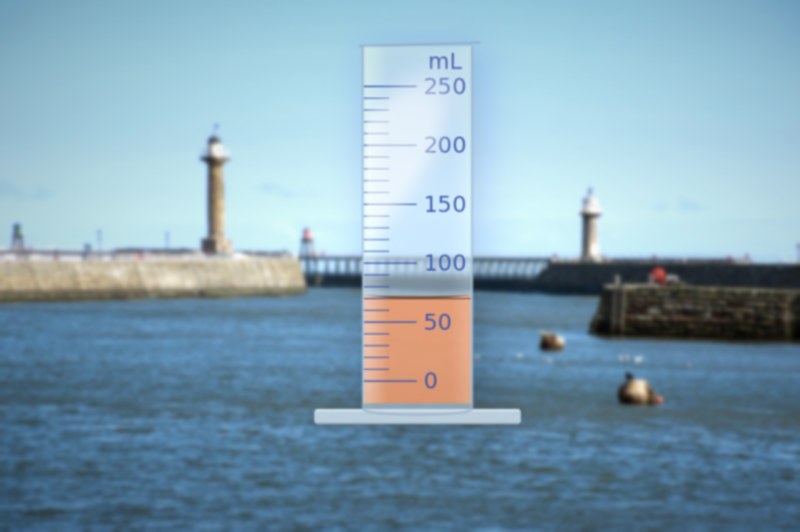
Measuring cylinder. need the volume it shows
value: 70 mL
